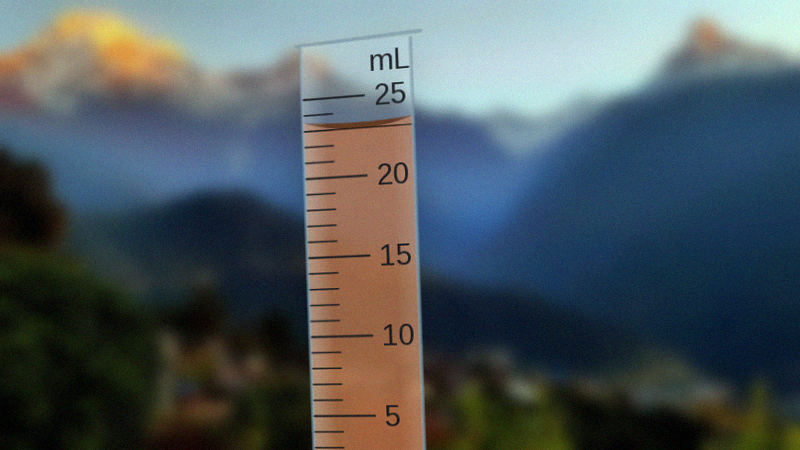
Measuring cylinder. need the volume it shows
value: 23 mL
